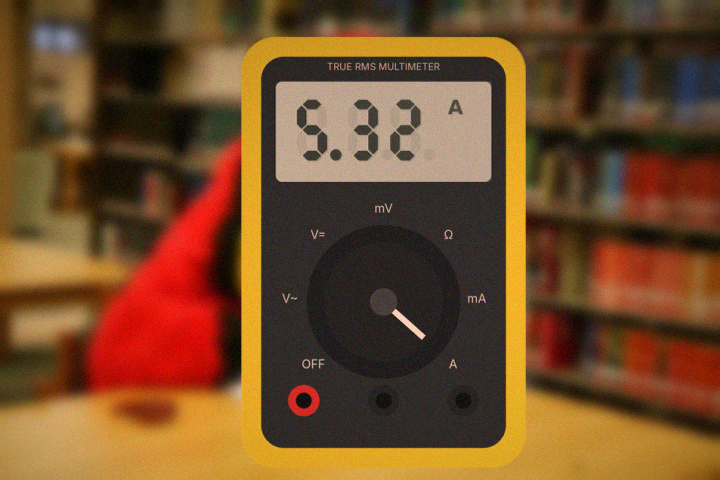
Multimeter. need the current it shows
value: 5.32 A
